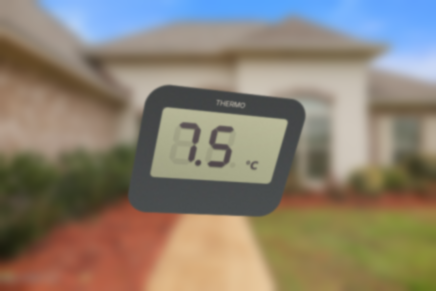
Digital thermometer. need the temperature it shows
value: 7.5 °C
